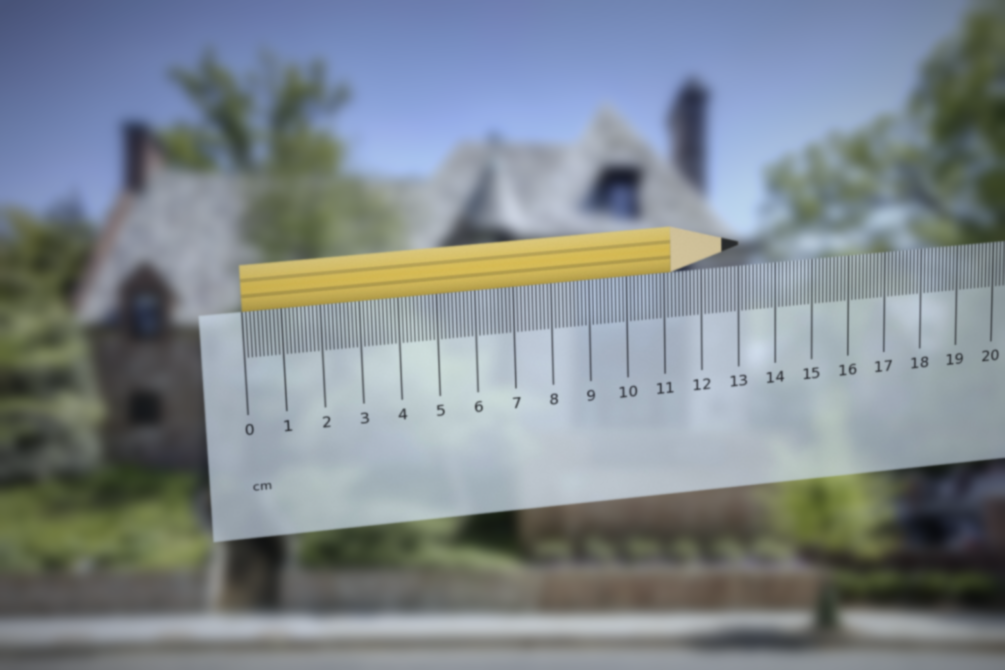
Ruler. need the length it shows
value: 13 cm
